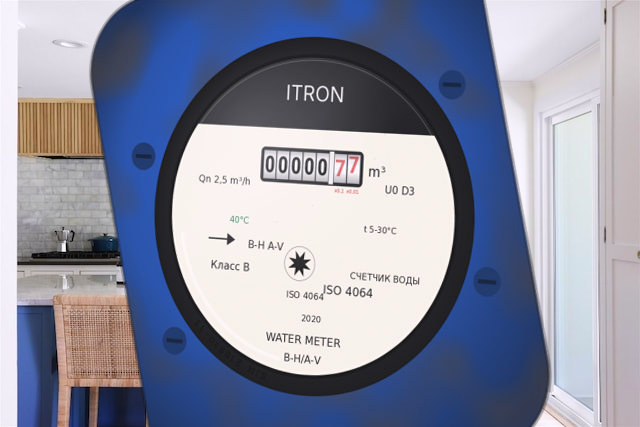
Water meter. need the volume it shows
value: 0.77 m³
